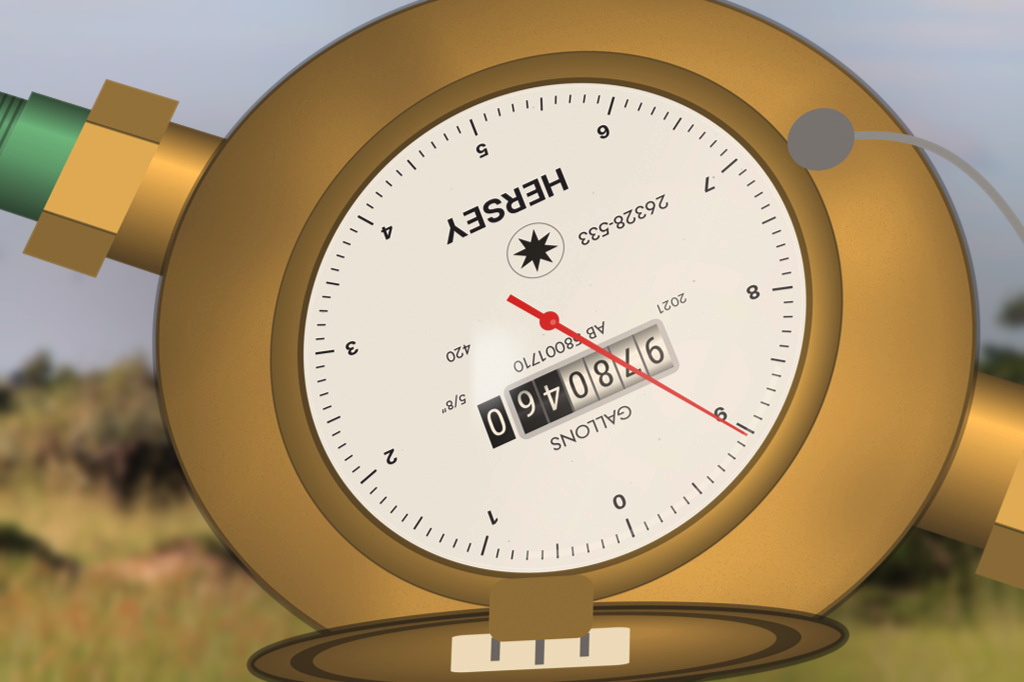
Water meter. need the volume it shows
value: 9780459.0 gal
